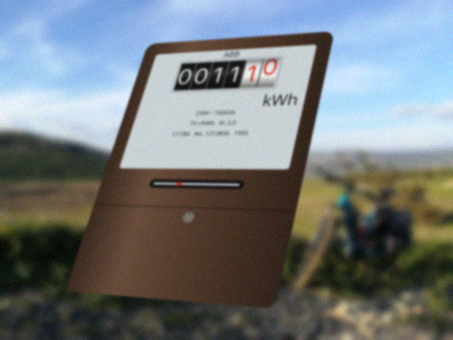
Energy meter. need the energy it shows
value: 11.10 kWh
